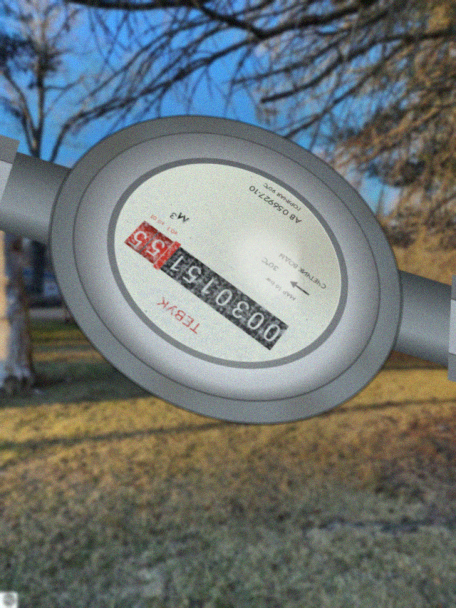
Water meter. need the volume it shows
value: 30151.55 m³
